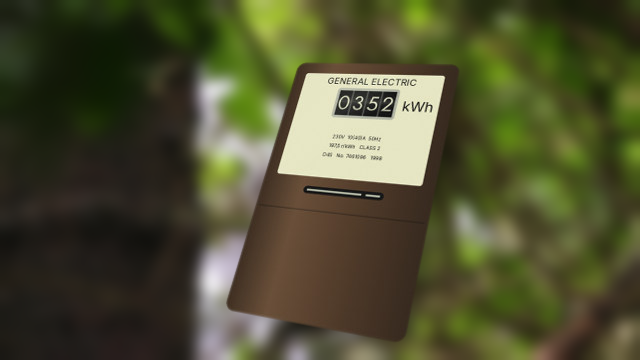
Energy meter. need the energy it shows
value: 352 kWh
